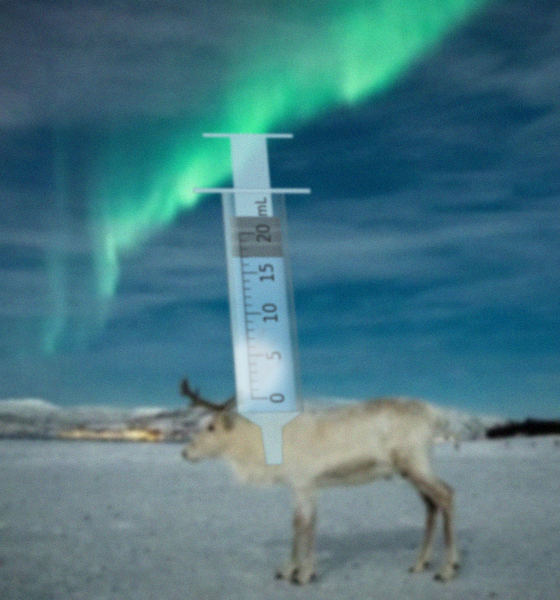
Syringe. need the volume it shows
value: 17 mL
